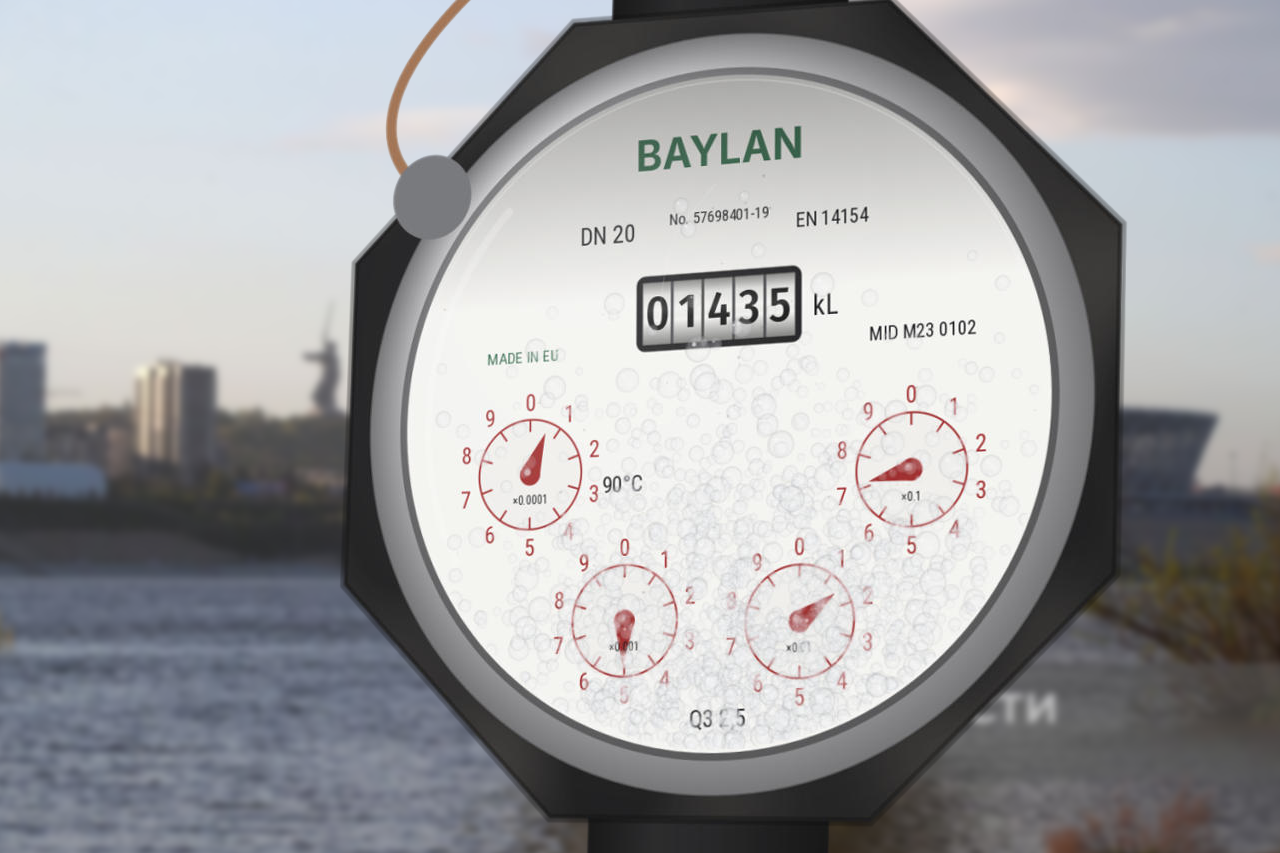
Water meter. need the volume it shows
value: 1435.7150 kL
